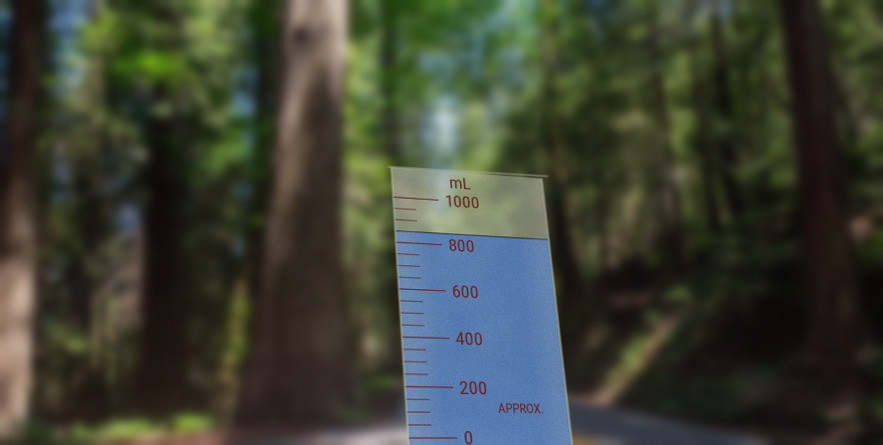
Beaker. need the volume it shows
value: 850 mL
